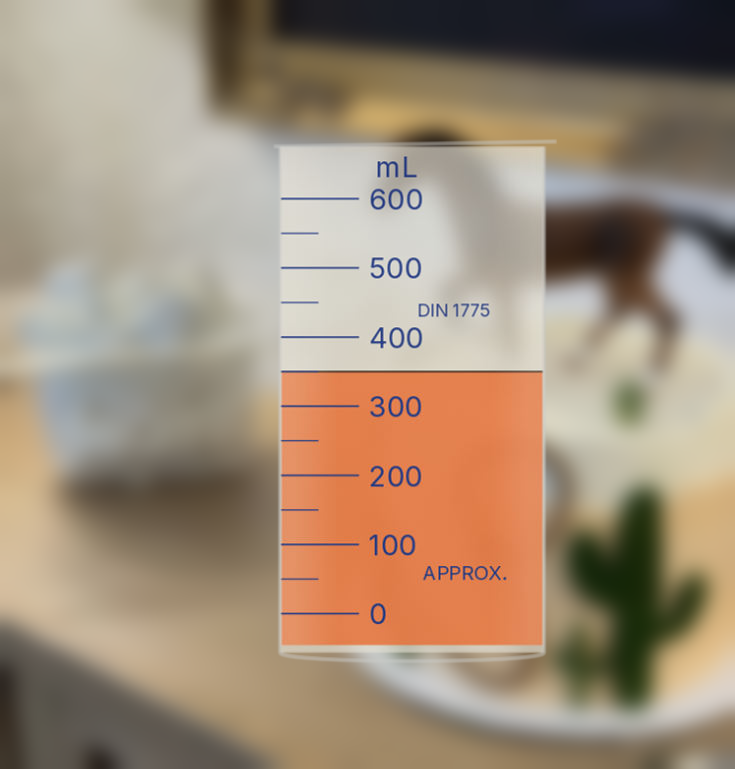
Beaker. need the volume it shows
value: 350 mL
